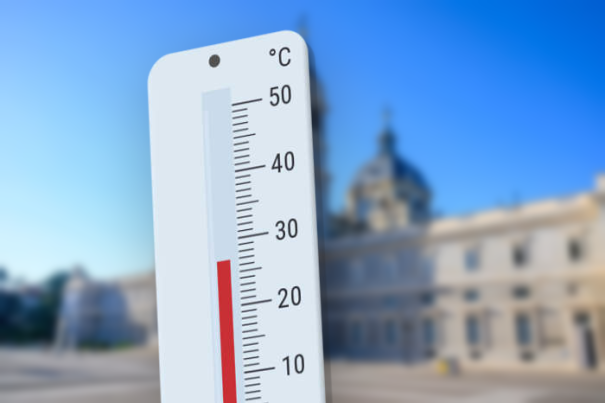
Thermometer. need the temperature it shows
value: 27 °C
